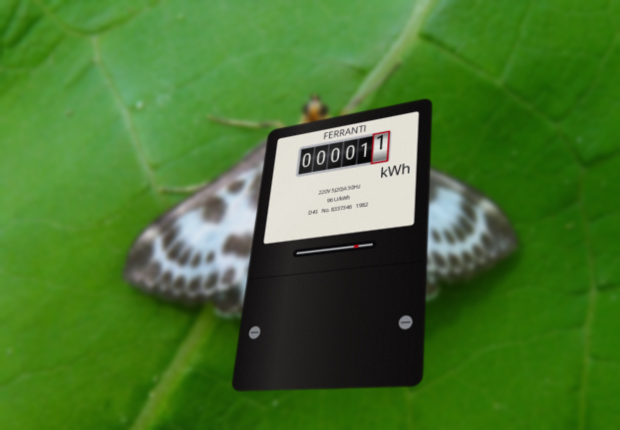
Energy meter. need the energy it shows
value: 1.1 kWh
